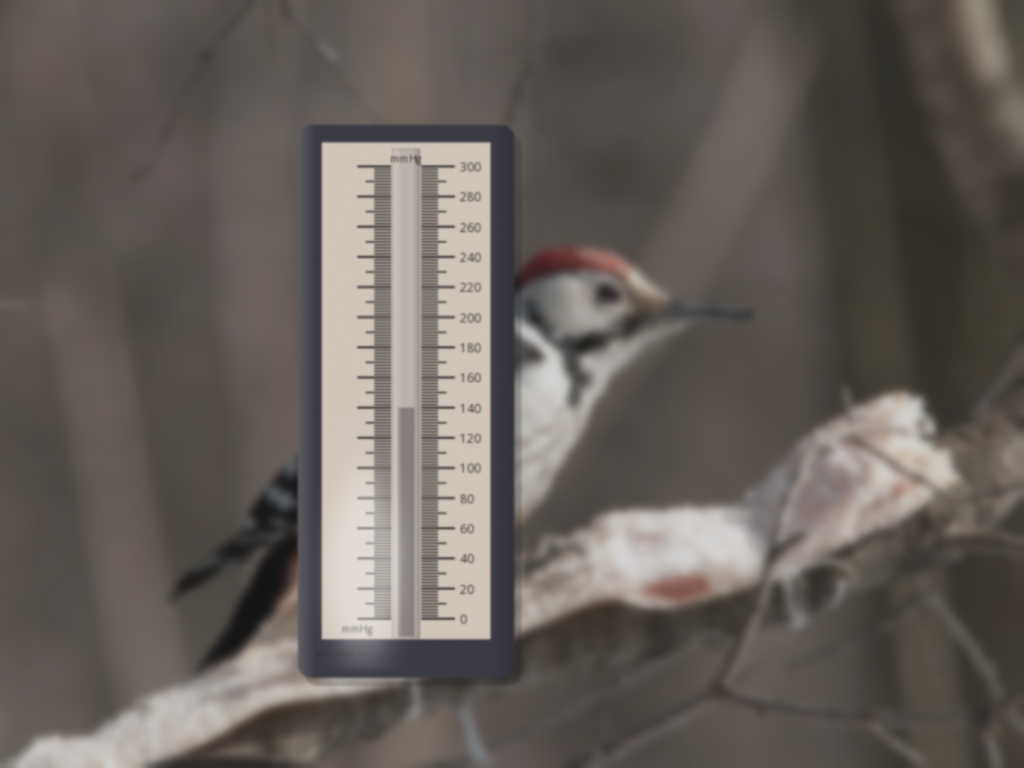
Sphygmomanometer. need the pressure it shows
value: 140 mmHg
